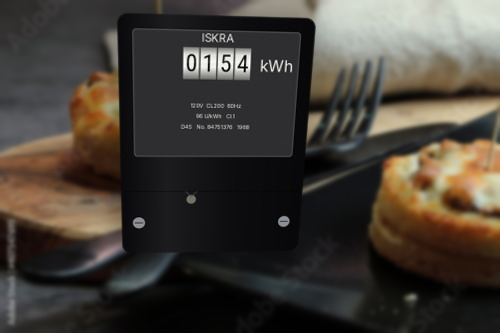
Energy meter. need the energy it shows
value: 154 kWh
